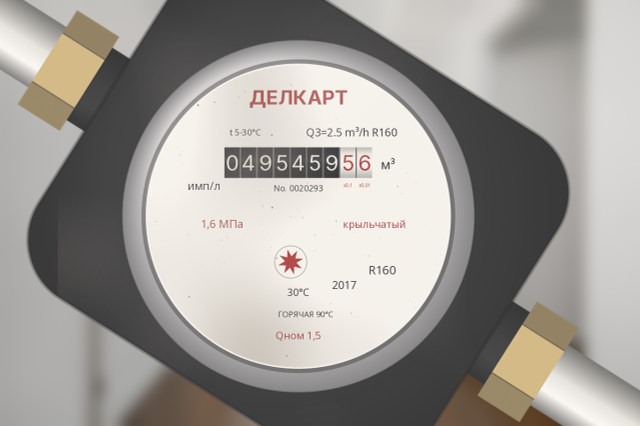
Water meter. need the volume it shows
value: 495459.56 m³
